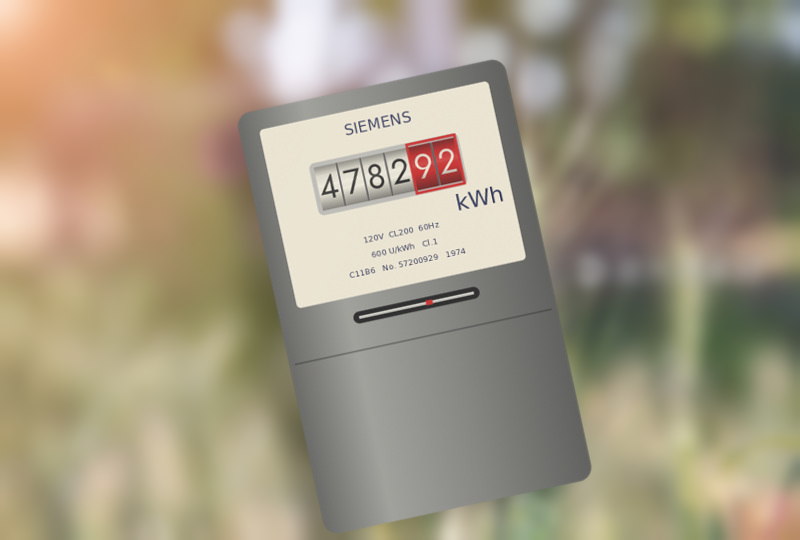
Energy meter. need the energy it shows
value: 4782.92 kWh
